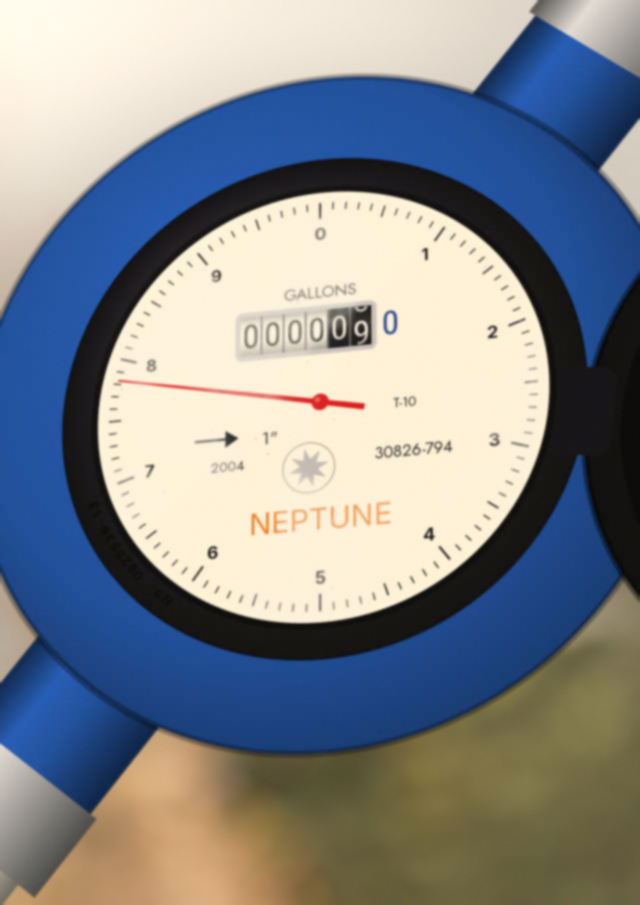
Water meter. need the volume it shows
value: 87.8 gal
